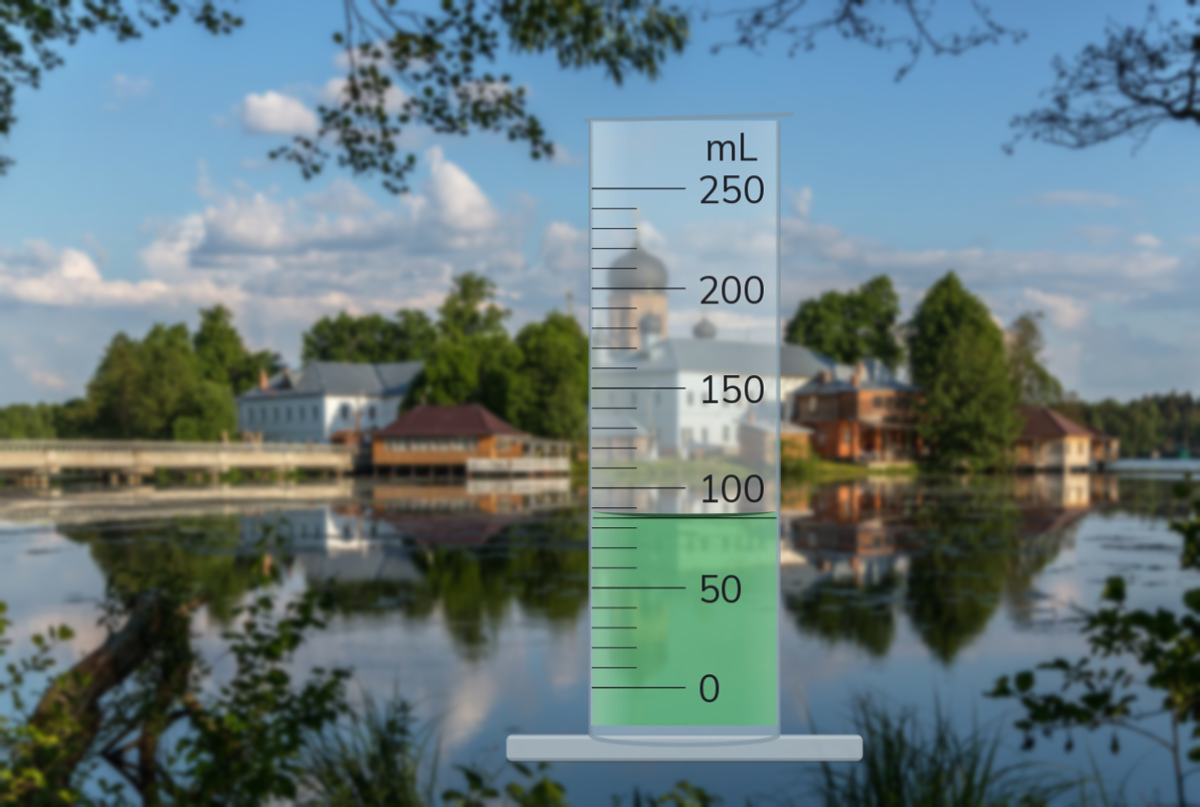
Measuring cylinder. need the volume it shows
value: 85 mL
